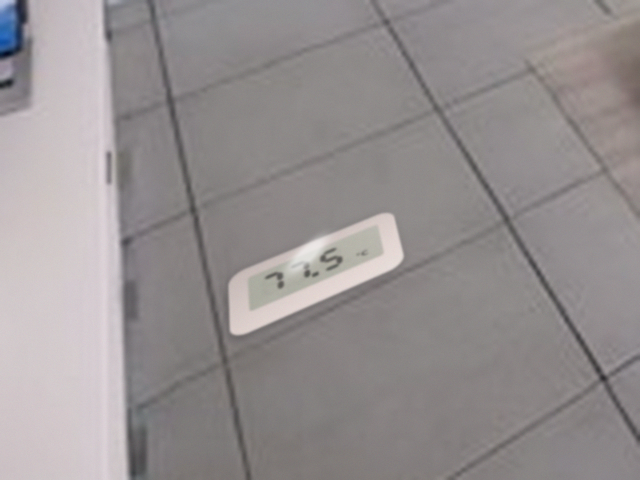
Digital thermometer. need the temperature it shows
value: 77.5 °C
